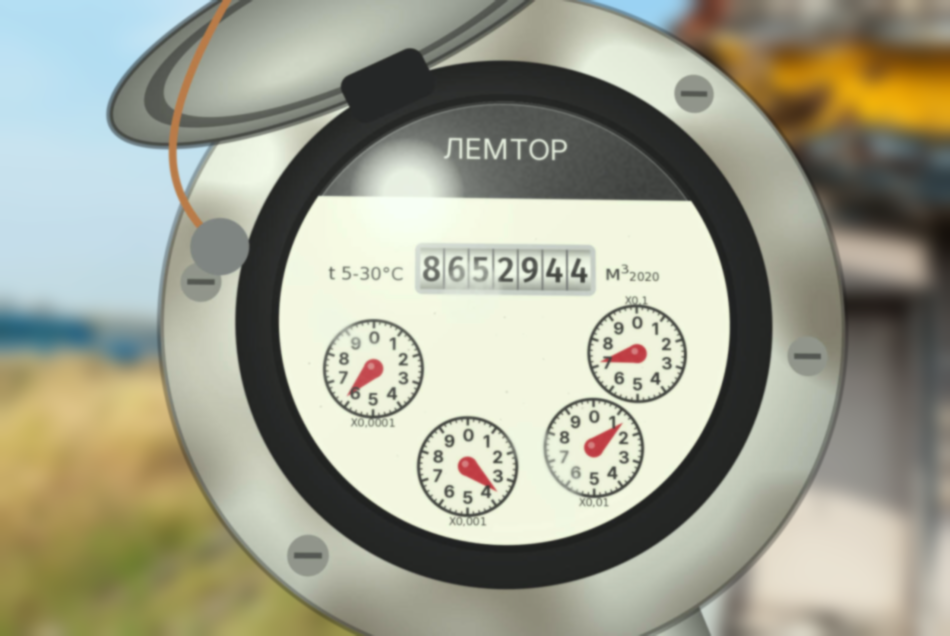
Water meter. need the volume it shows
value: 8652944.7136 m³
